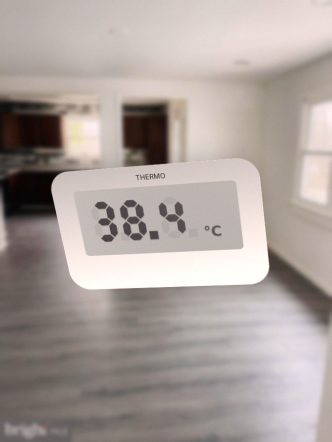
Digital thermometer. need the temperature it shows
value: 38.4 °C
